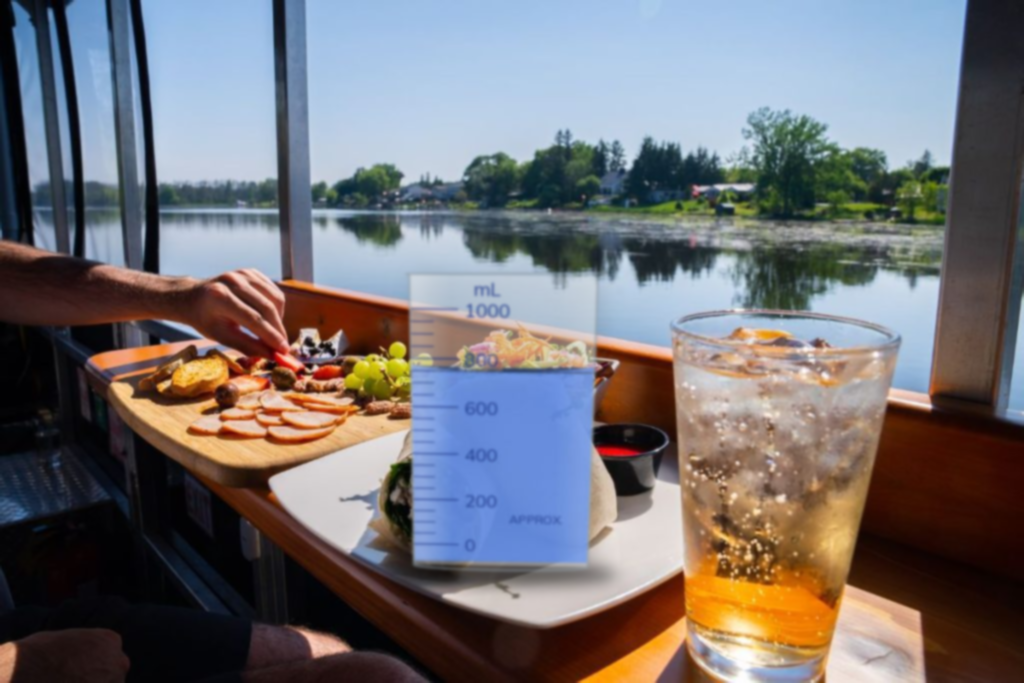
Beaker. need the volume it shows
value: 750 mL
